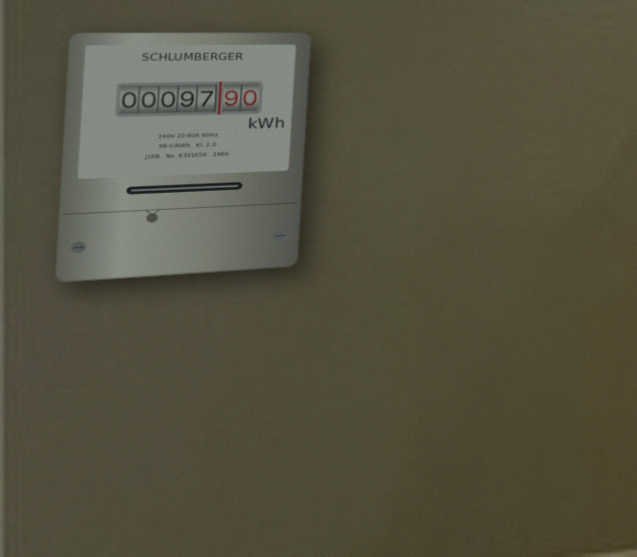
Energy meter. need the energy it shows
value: 97.90 kWh
